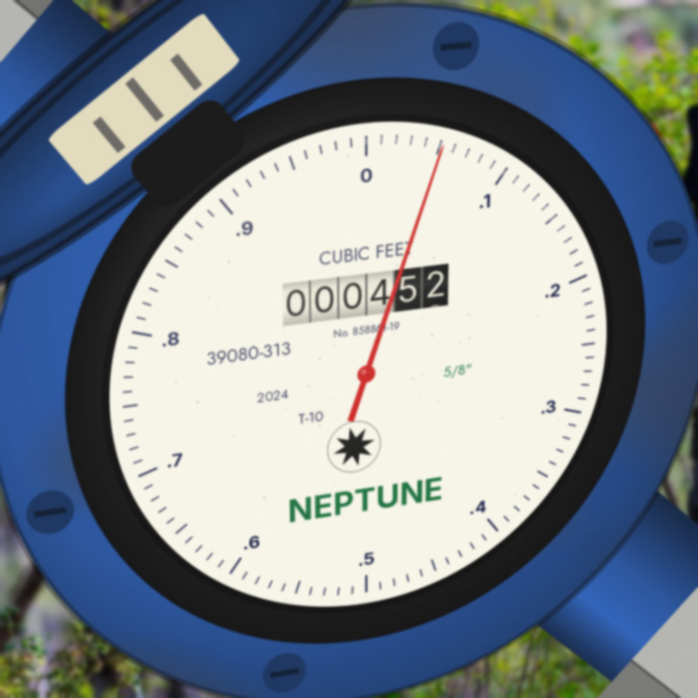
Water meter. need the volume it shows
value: 452.05 ft³
